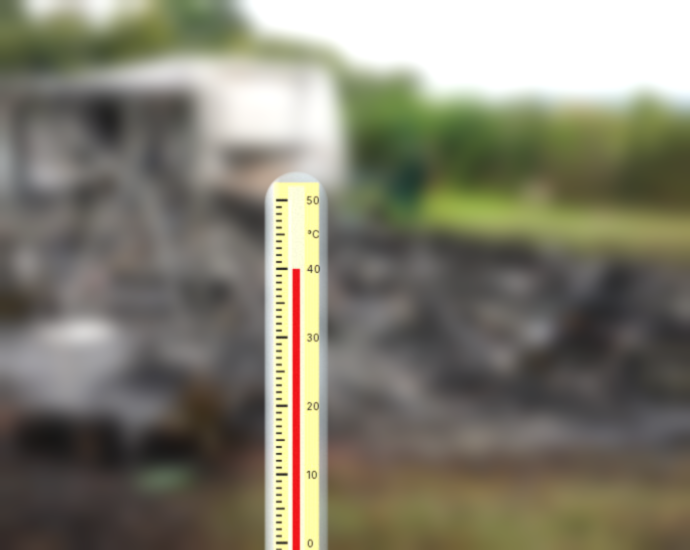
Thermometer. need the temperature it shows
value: 40 °C
